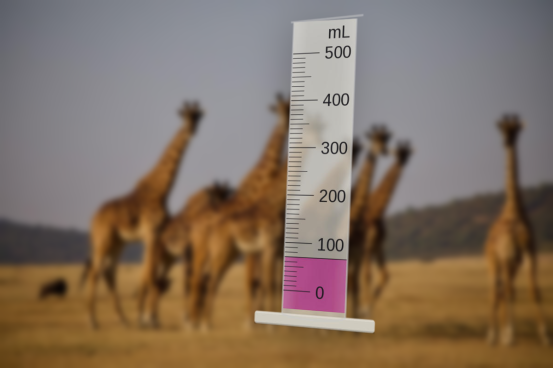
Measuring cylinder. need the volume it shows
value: 70 mL
